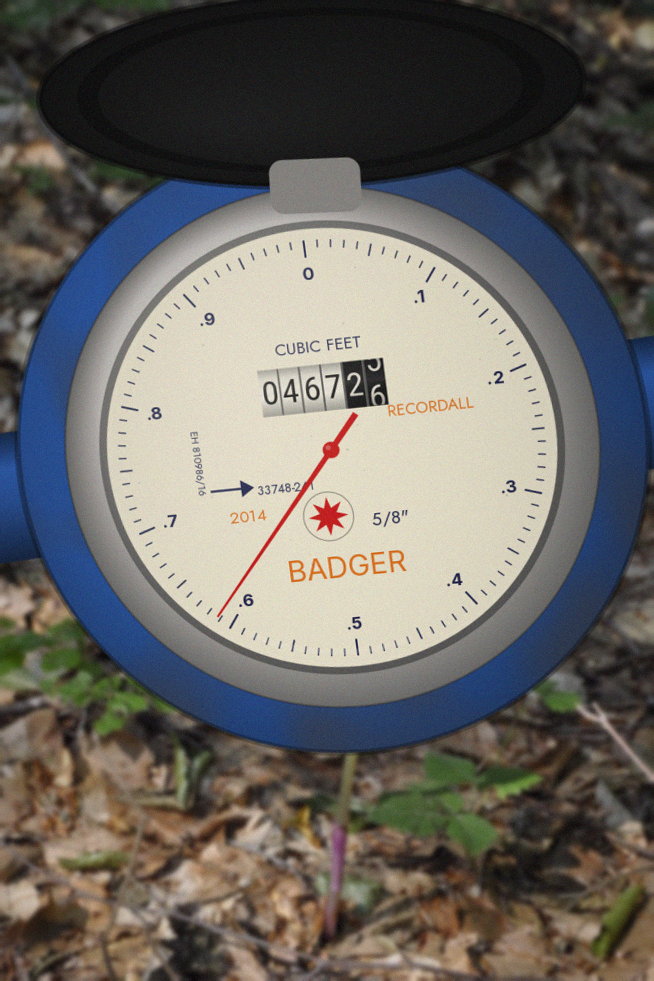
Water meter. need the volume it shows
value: 46725.61 ft³
